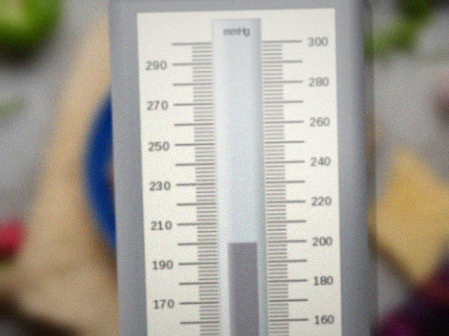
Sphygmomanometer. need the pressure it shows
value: 200 mmHg
